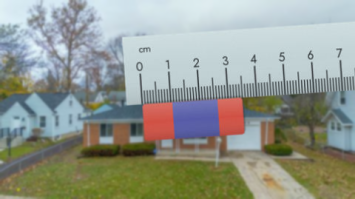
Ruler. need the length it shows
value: 3.5 cm
